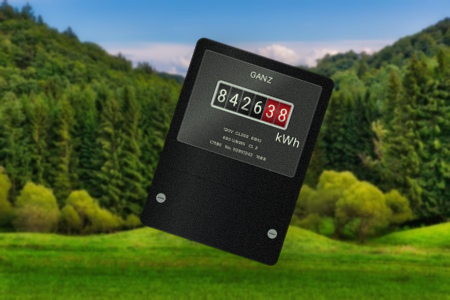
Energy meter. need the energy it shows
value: 8426.38 kWh
